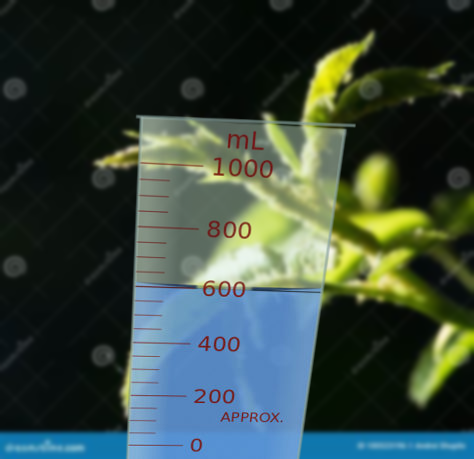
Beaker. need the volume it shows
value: 600 mL
